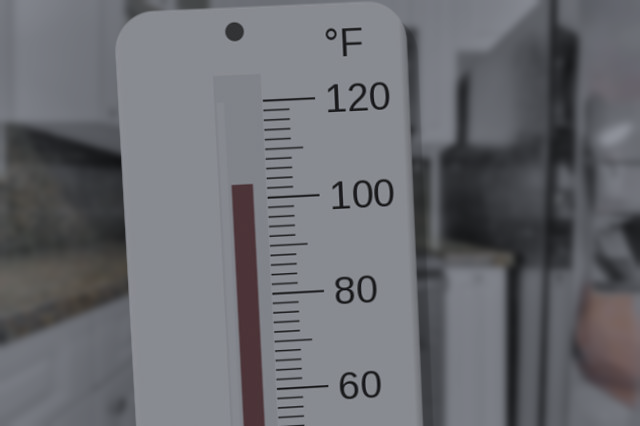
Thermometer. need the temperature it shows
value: 103 °F
